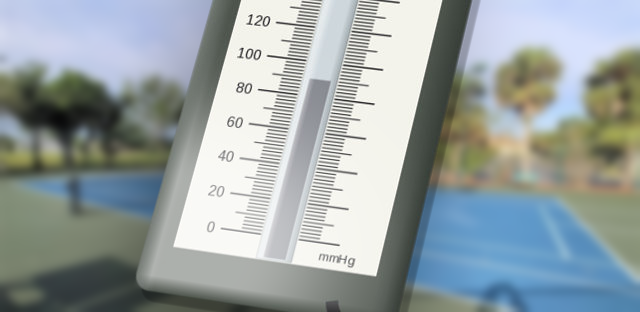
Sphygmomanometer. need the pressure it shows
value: 90 mmHg
